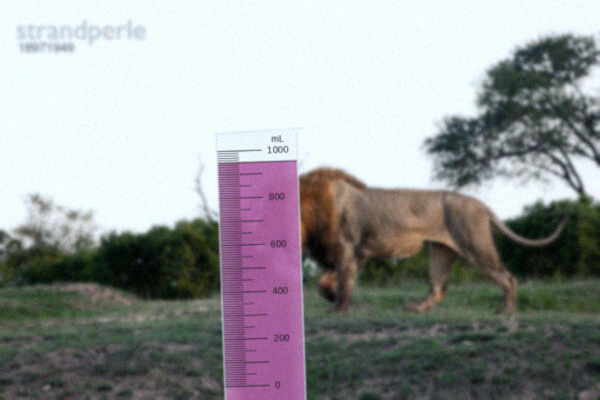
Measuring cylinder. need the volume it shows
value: 950 mL
